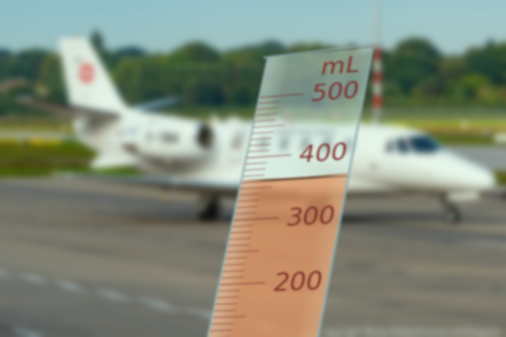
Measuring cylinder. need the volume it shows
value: 360 mL
